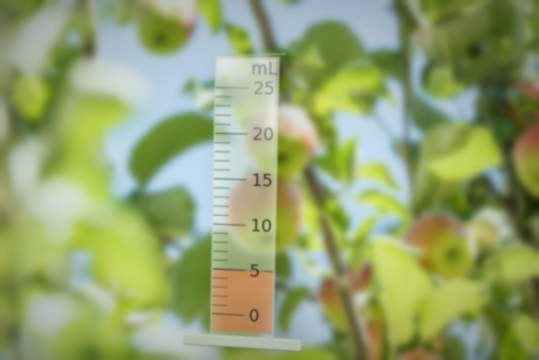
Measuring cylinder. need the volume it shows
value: 5 mL
